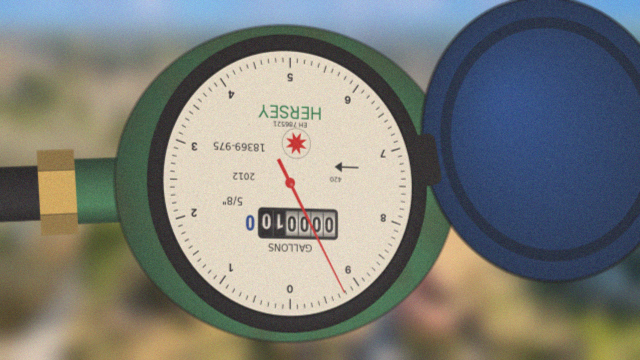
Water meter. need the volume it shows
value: 99.2 gal
